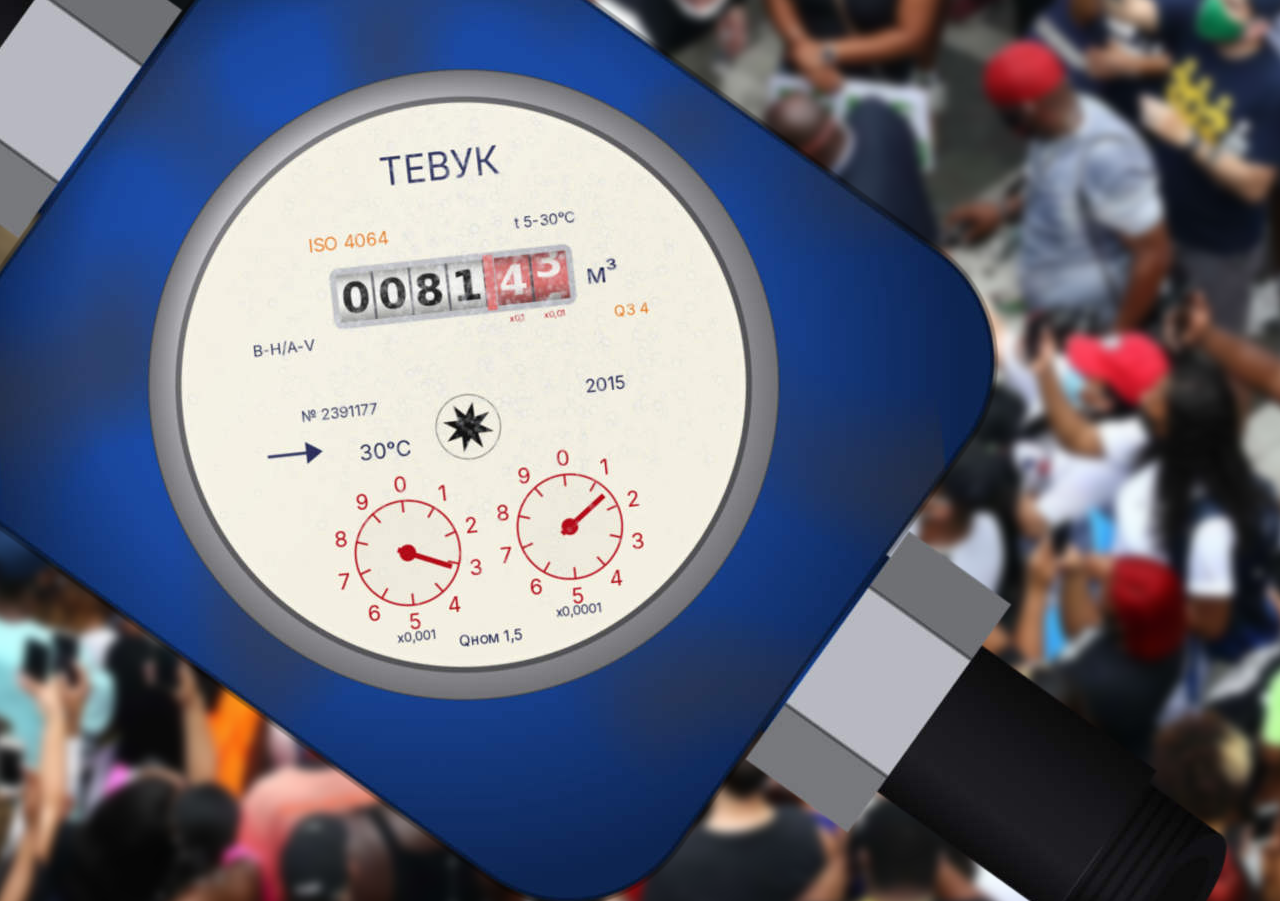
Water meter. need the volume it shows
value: 81.4331 m³
